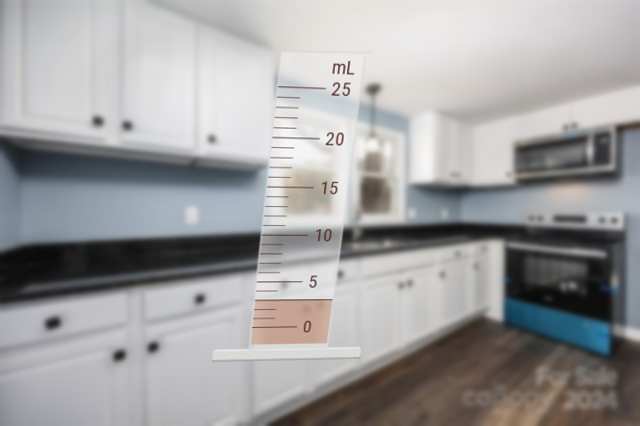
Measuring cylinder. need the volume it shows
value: 3 mL
